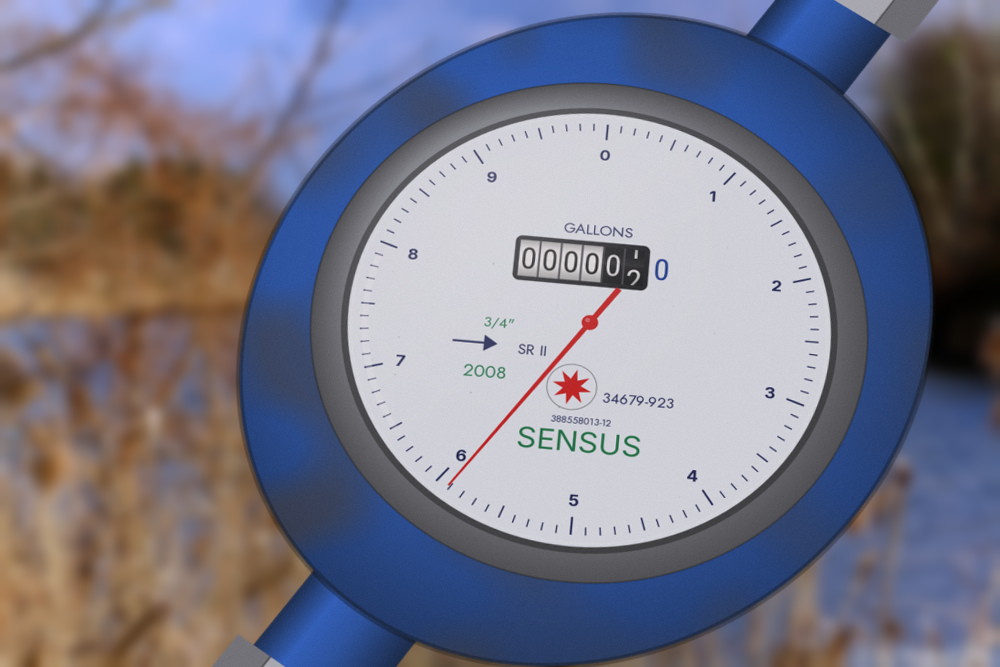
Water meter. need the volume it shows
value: 15.9 gal
